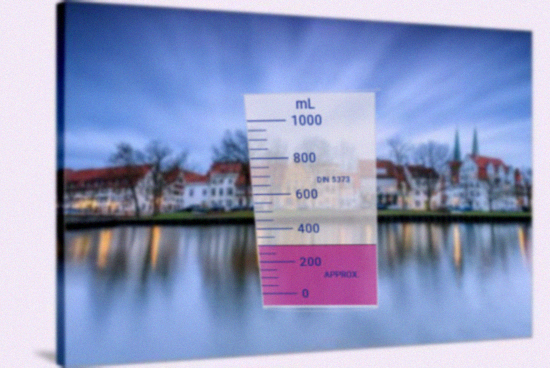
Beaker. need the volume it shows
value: 300 mL
